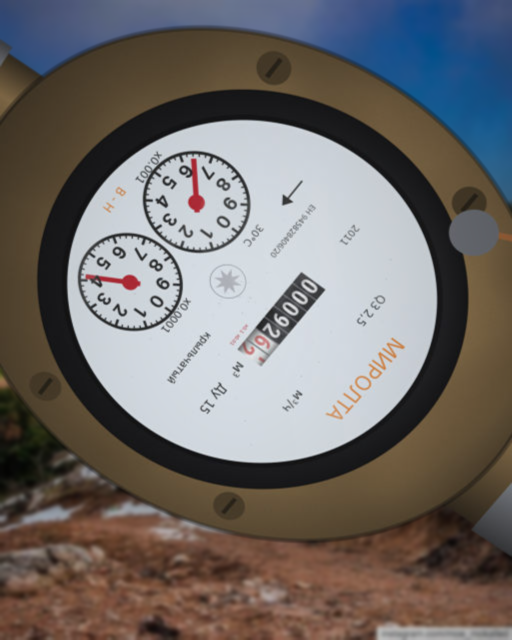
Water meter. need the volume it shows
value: 92.6164 m³
